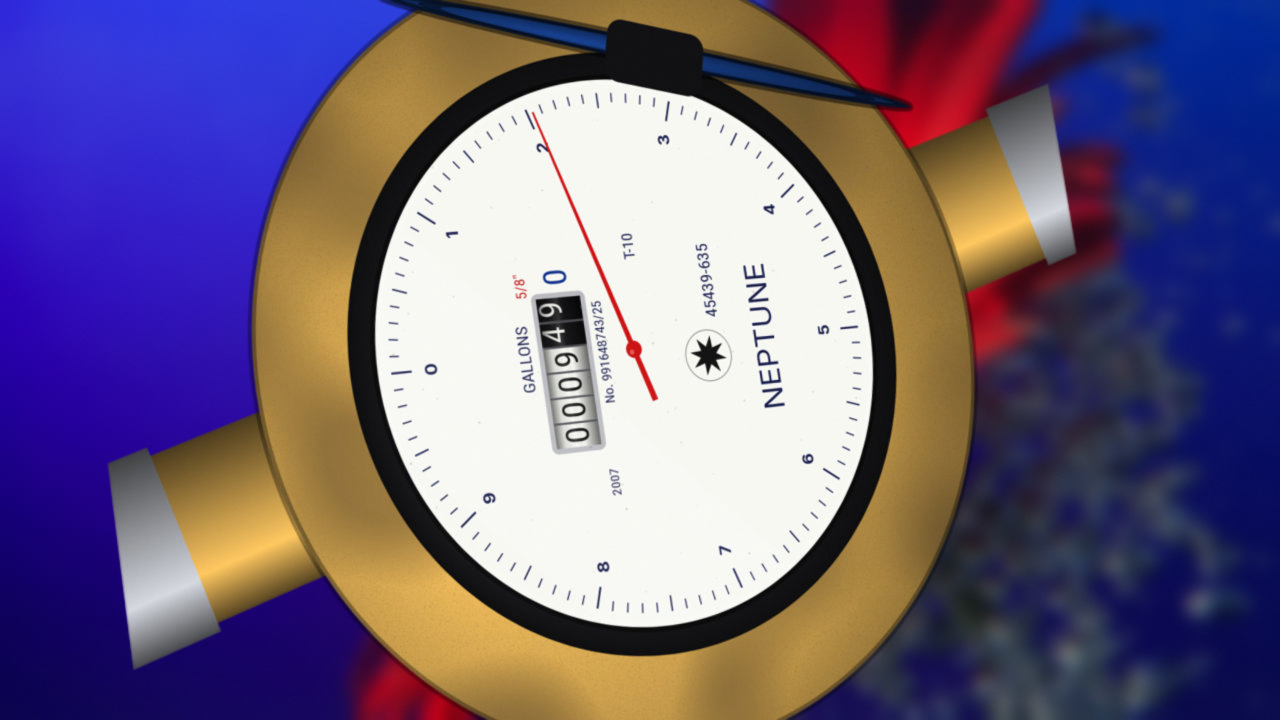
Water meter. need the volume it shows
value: 9492.0 gal
